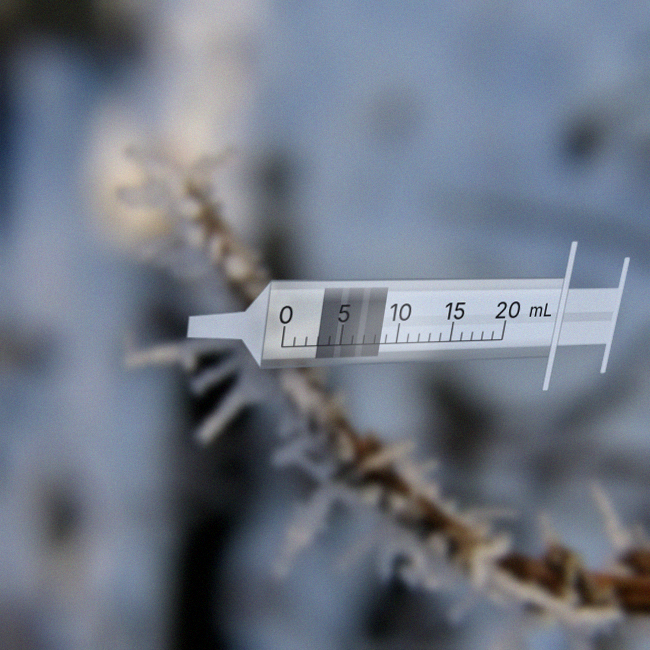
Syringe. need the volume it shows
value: 3 mL
